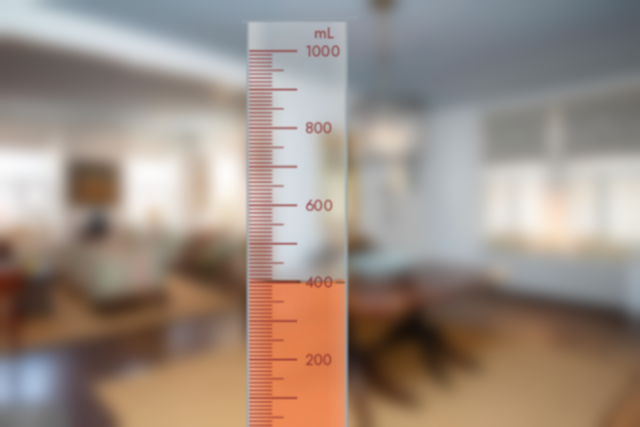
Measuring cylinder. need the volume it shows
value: 400 mL
